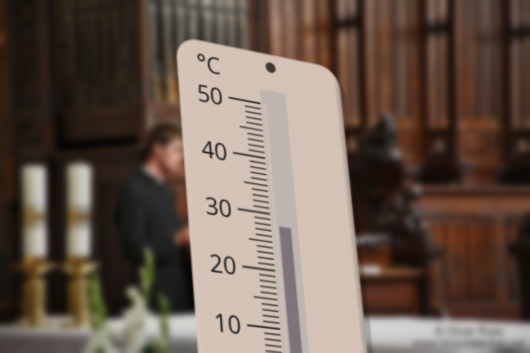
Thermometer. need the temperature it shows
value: 28 °C
